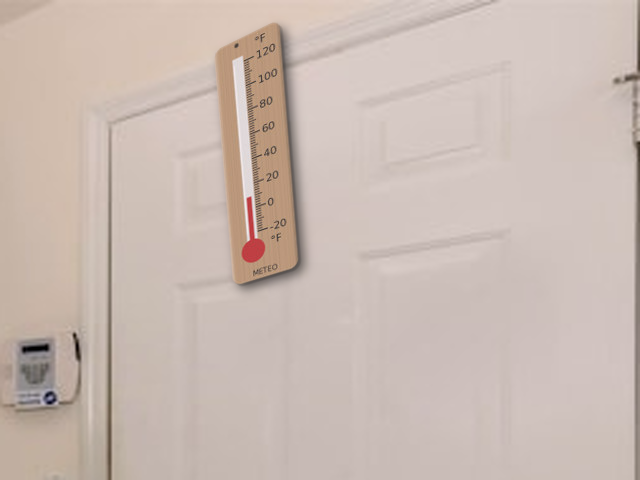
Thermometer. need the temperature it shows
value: 10 °F
